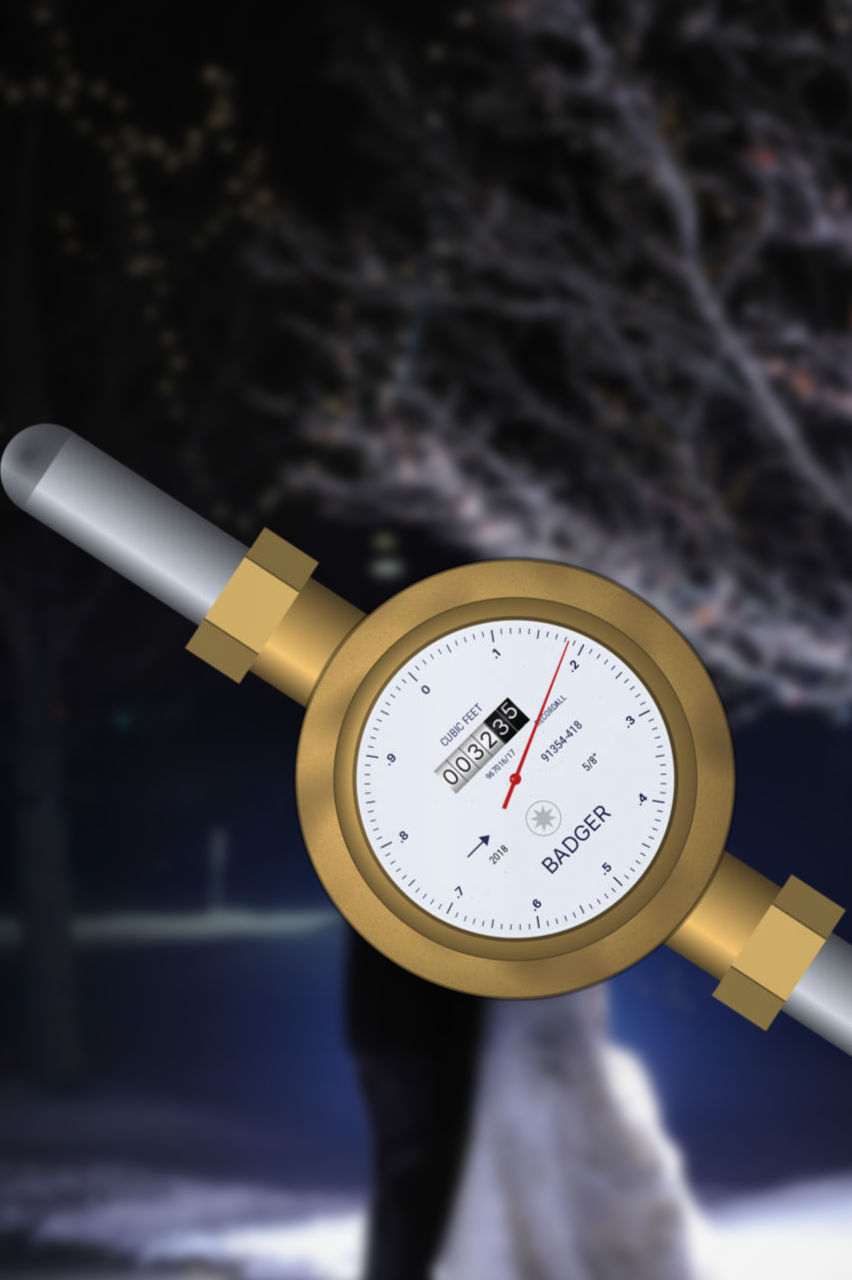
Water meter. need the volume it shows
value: 3235.18 ft³
